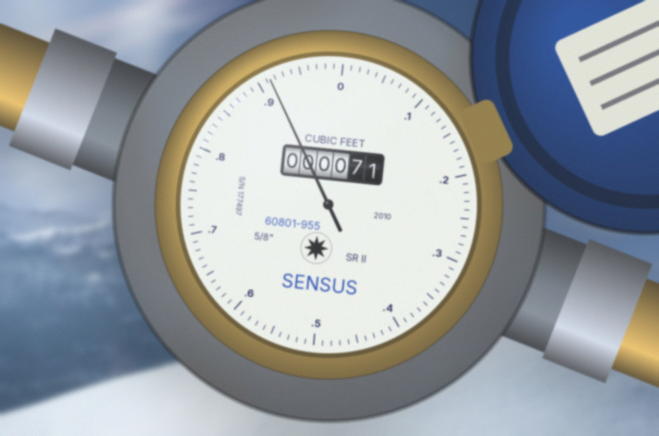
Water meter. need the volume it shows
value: 70.91 ft³
